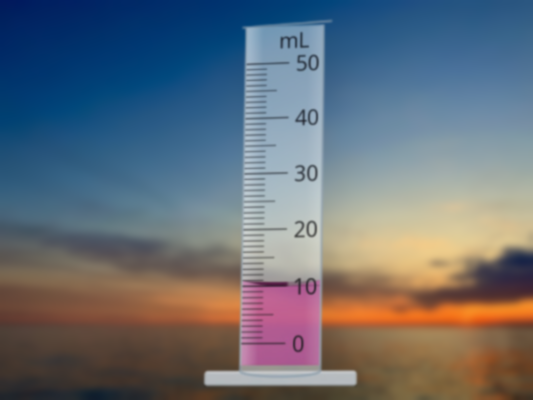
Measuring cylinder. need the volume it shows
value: 10 mL
